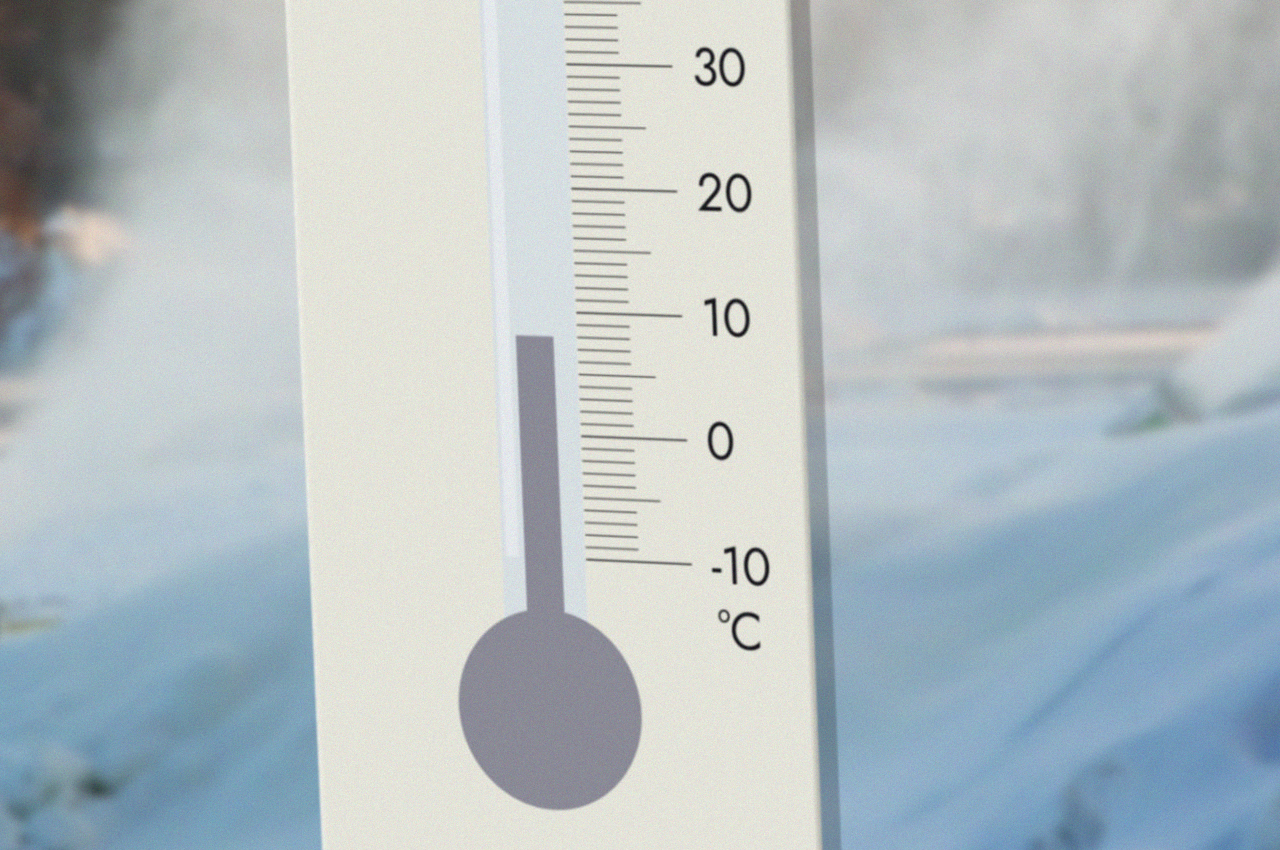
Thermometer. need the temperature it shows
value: 8 °C
